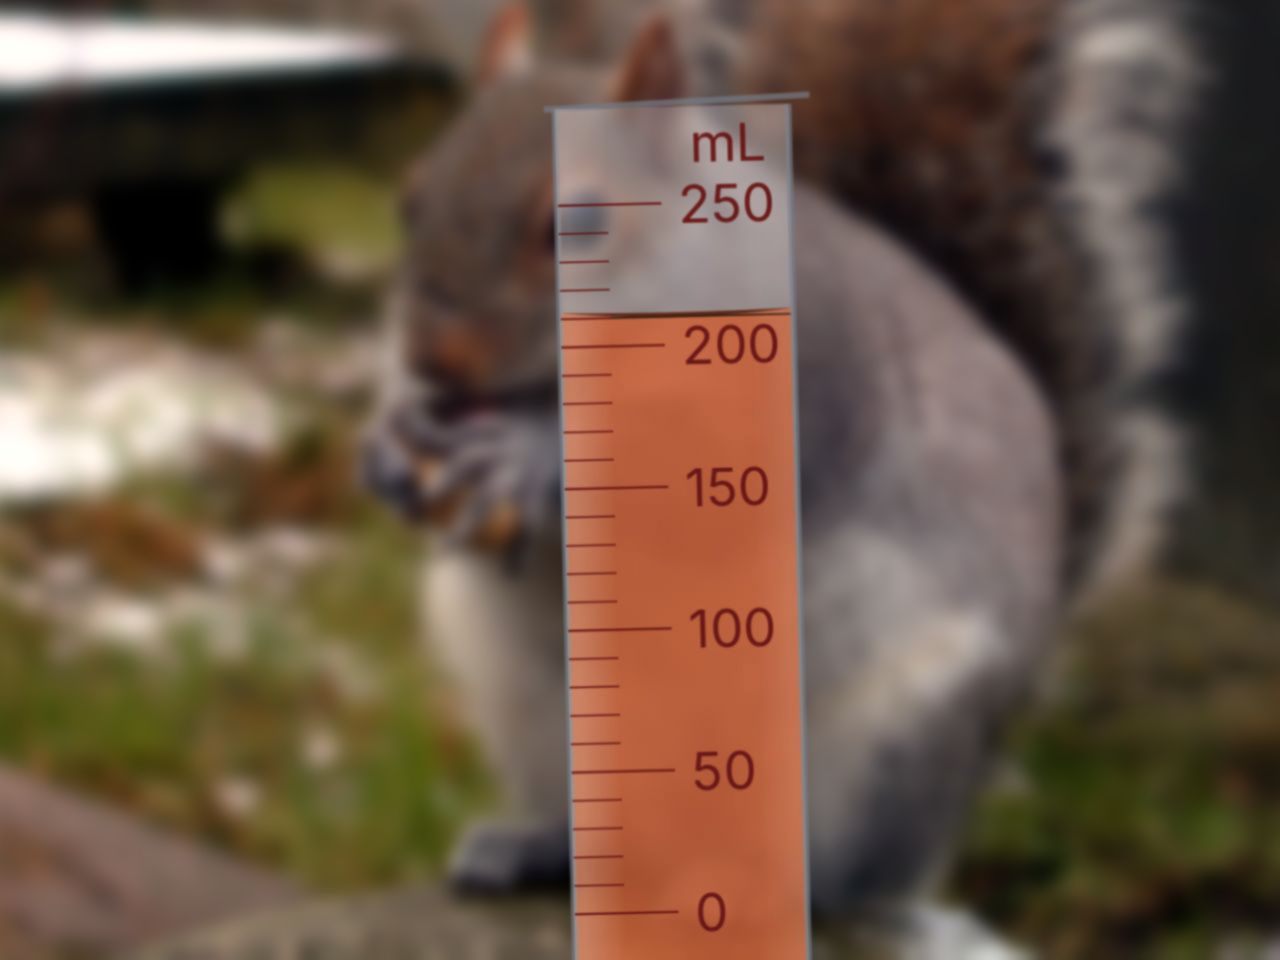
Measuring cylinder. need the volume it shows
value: 210 mL
